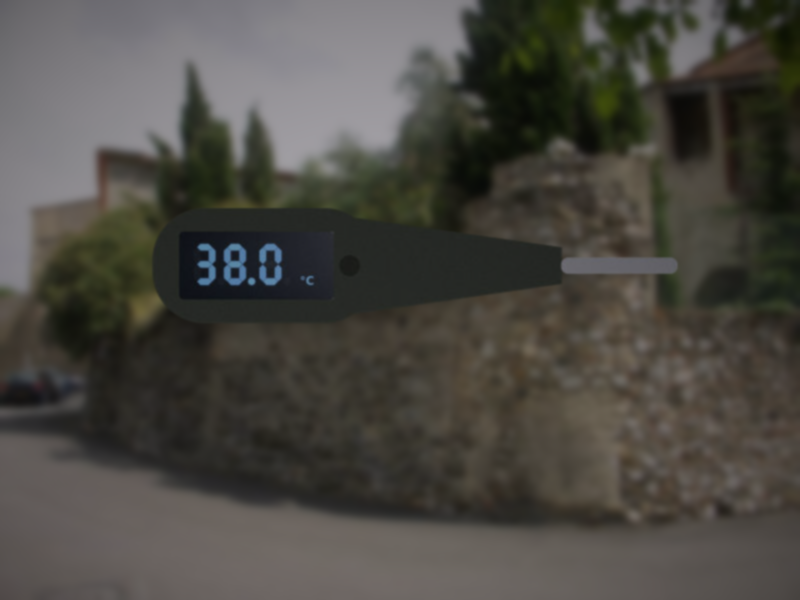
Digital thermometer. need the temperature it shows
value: 38.0 °C
